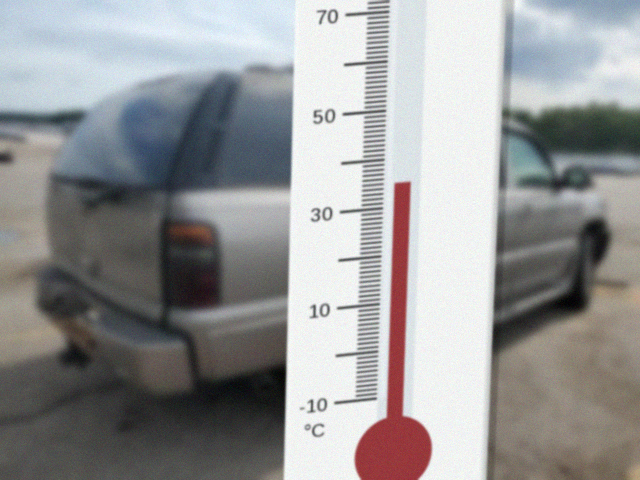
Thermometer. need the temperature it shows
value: 35 °C
